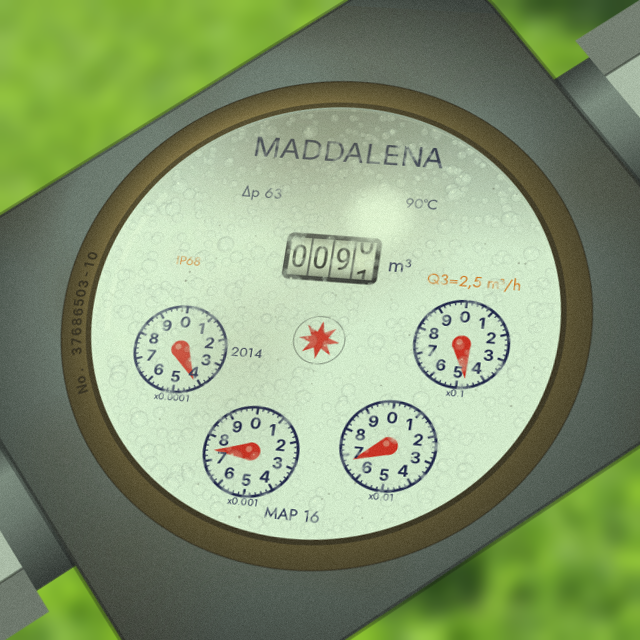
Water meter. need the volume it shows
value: 90.4674 m³
